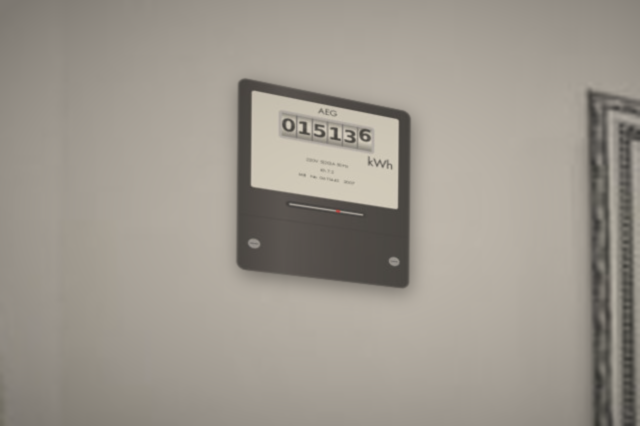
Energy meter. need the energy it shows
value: 15136 kWh
